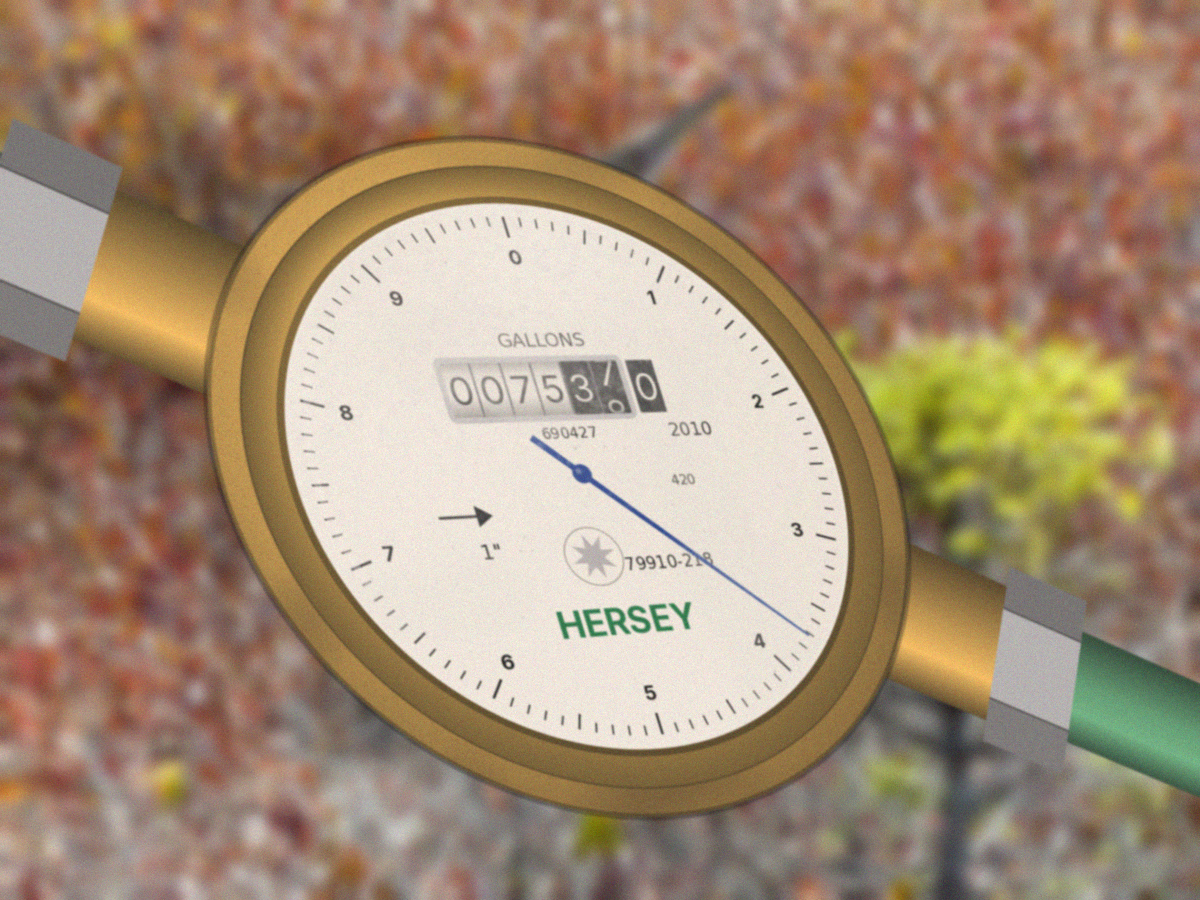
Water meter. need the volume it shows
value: 75373.7 gal
